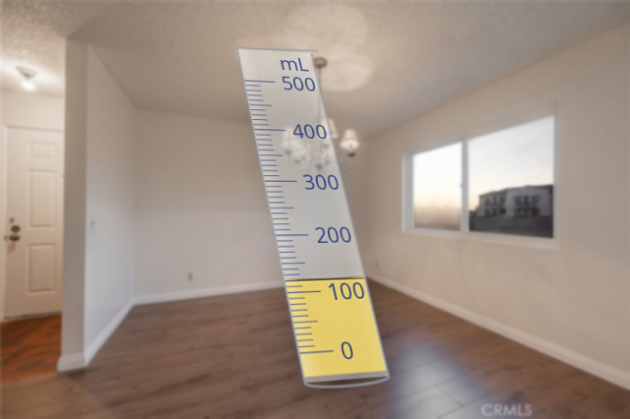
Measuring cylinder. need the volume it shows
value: 120 mL
